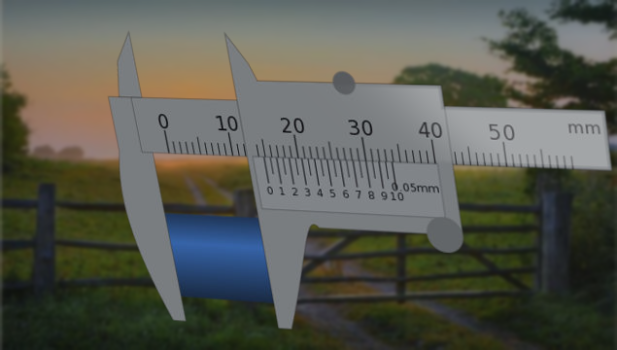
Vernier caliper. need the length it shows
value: 14.8 mm
